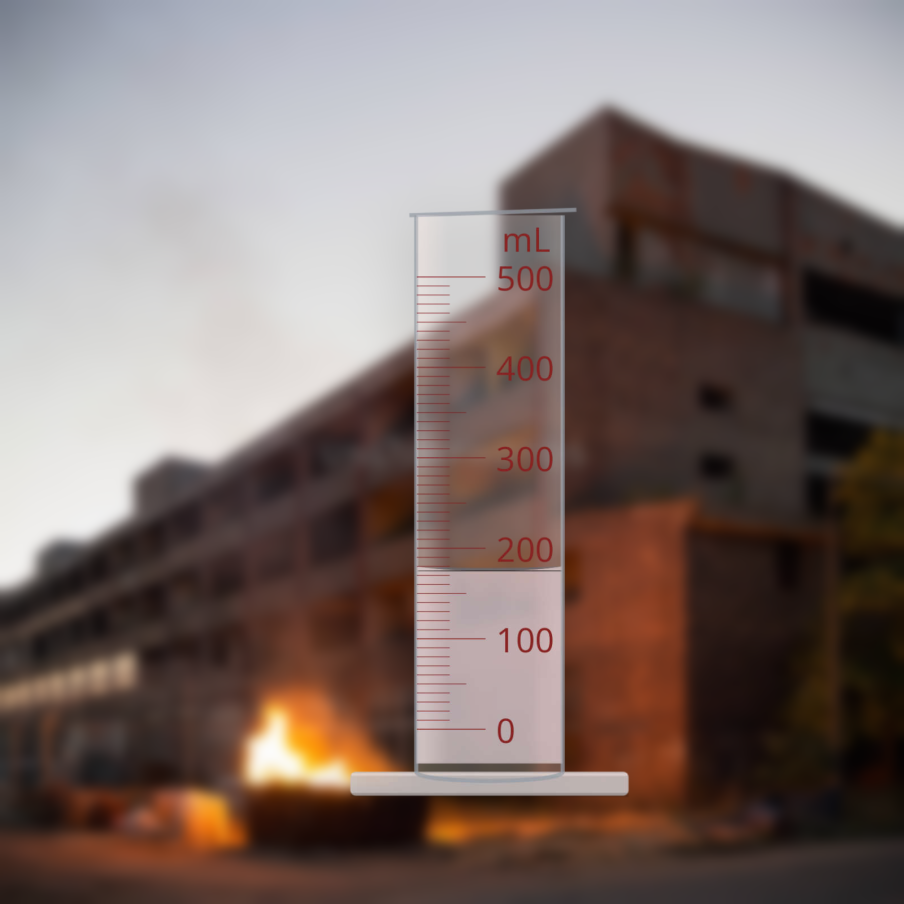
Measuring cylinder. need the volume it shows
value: 175 mL
